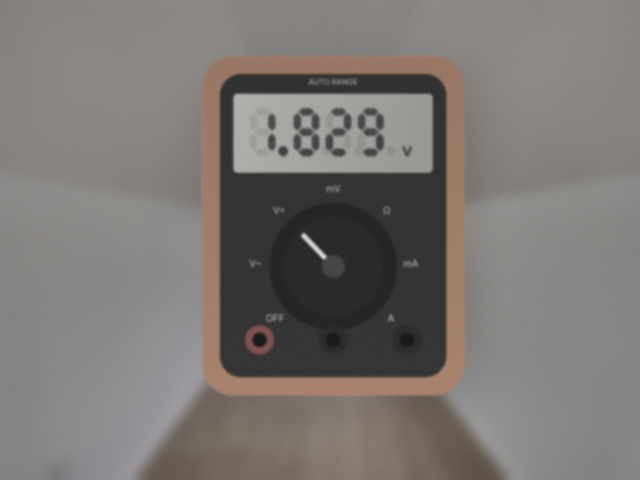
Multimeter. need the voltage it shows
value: 1.829 V
